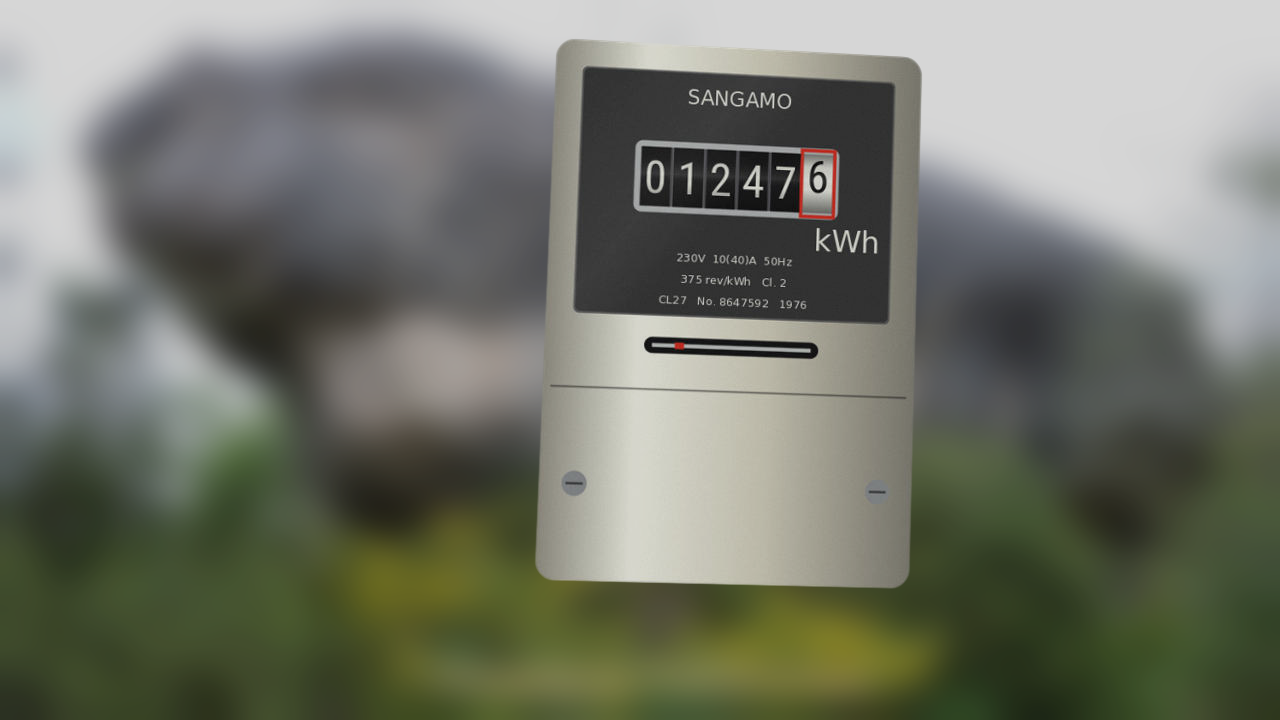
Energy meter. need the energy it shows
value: 1247.6 kWh
